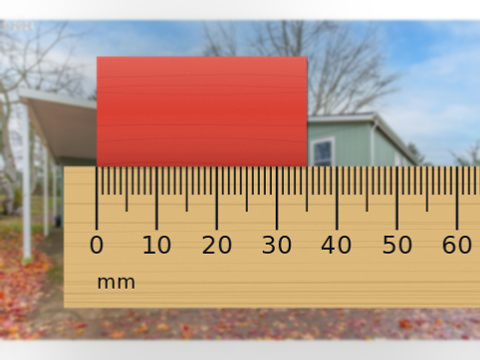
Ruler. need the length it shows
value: 35 mm
